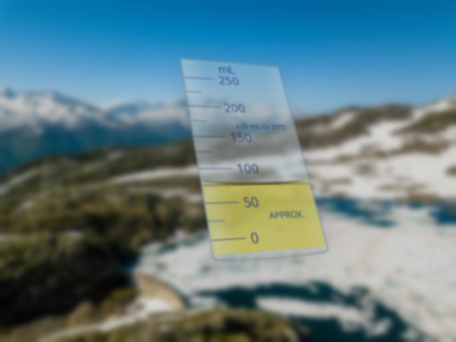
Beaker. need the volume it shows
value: 75 mL
